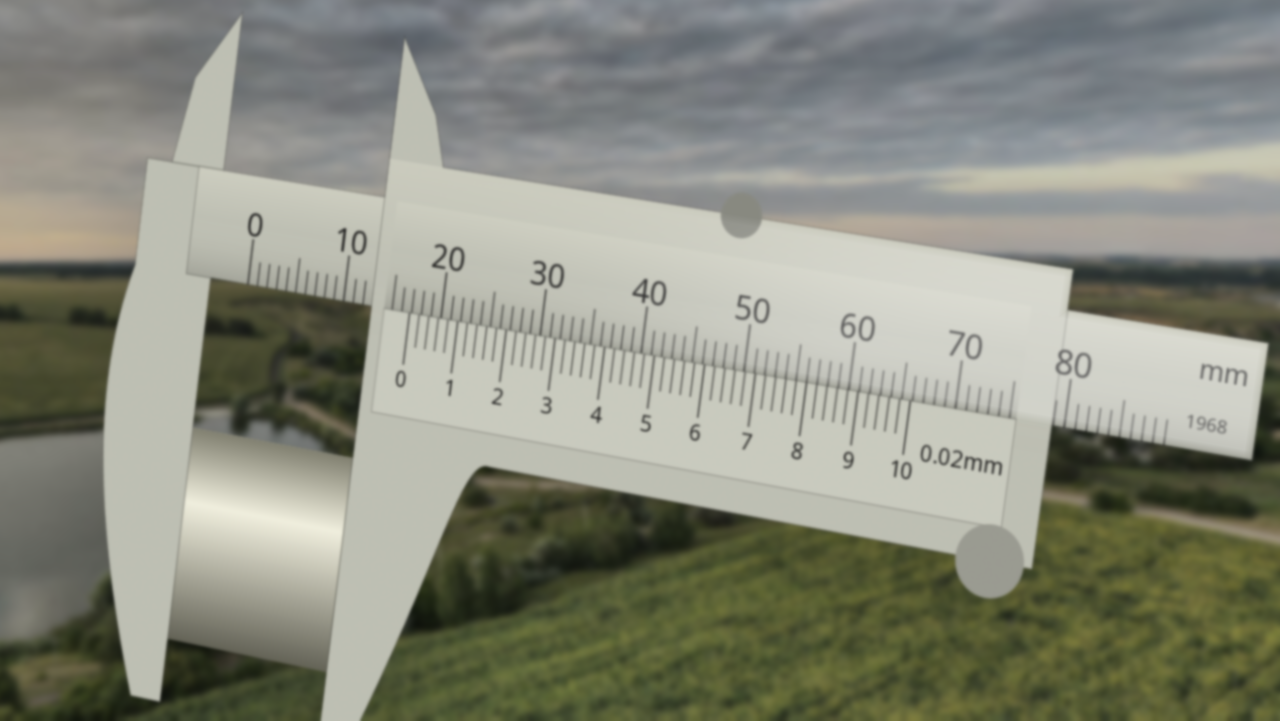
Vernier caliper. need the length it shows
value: 16.8 mm
